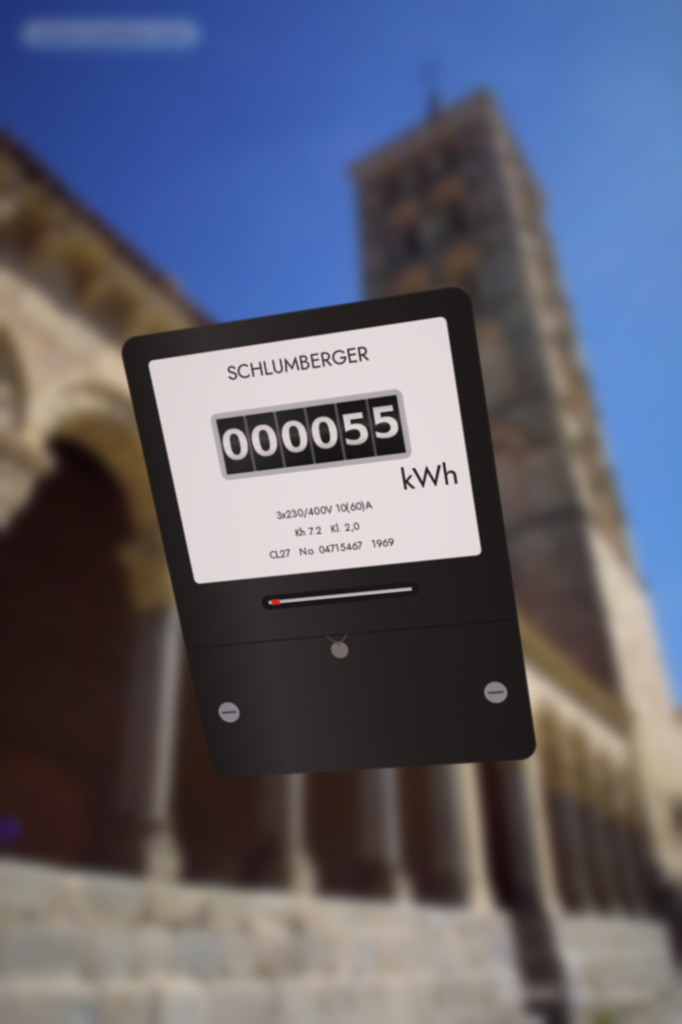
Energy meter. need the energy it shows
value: 55 kWh
